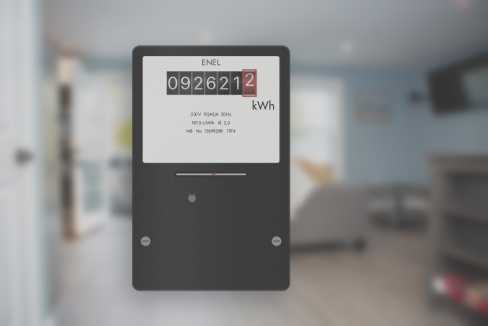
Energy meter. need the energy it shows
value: 92621.2 kWh
